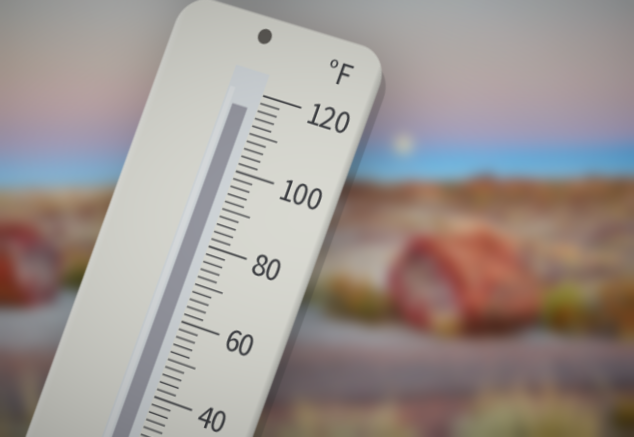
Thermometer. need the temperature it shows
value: 116 °F
